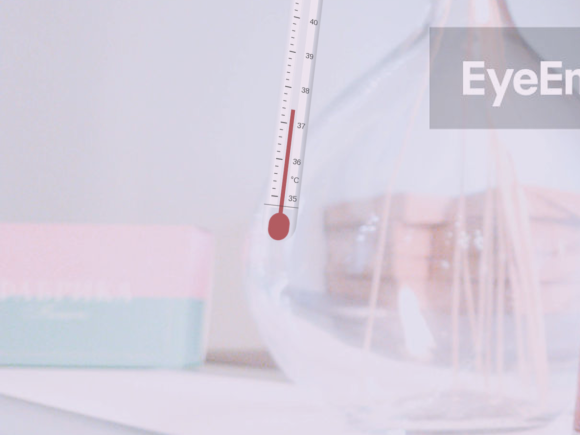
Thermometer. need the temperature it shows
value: 37.4 °C
